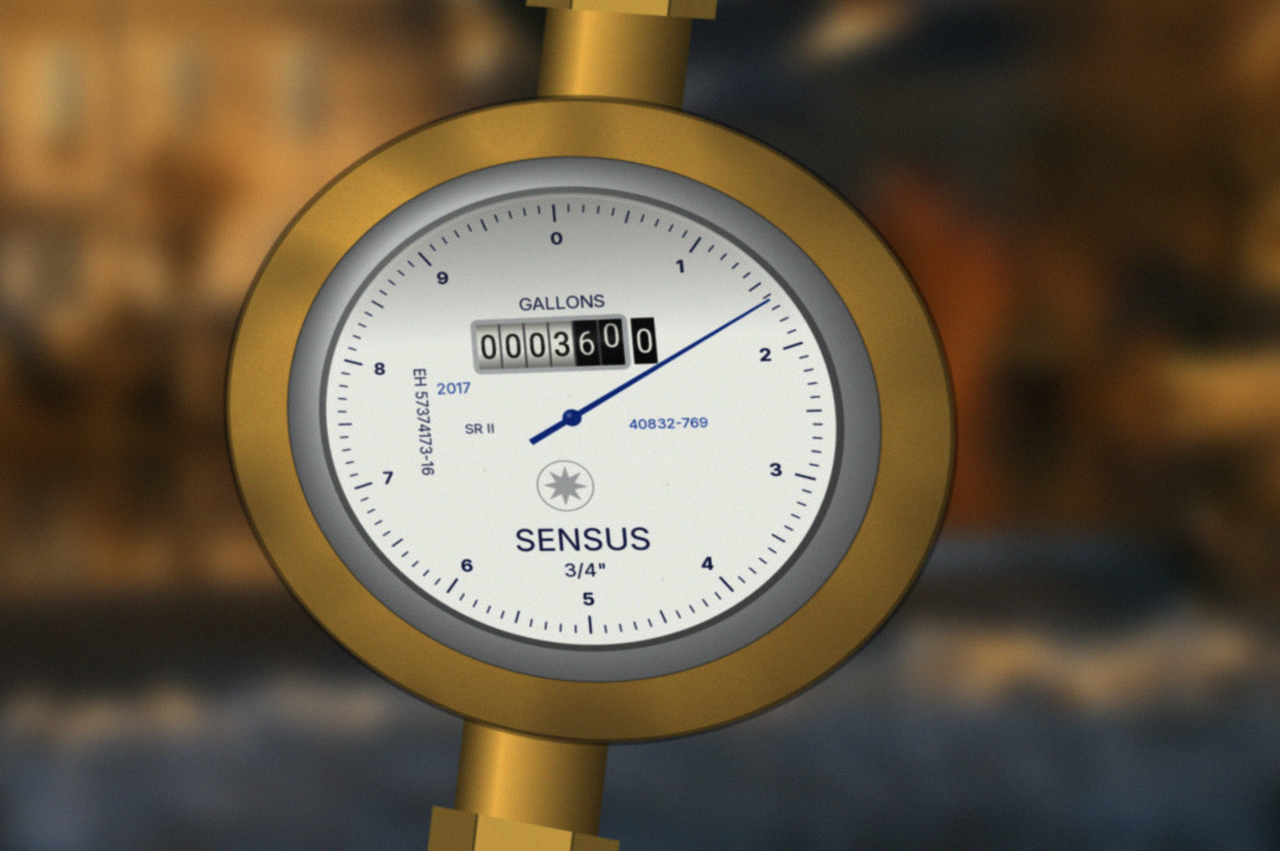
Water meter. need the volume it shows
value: 3601.6 gal
